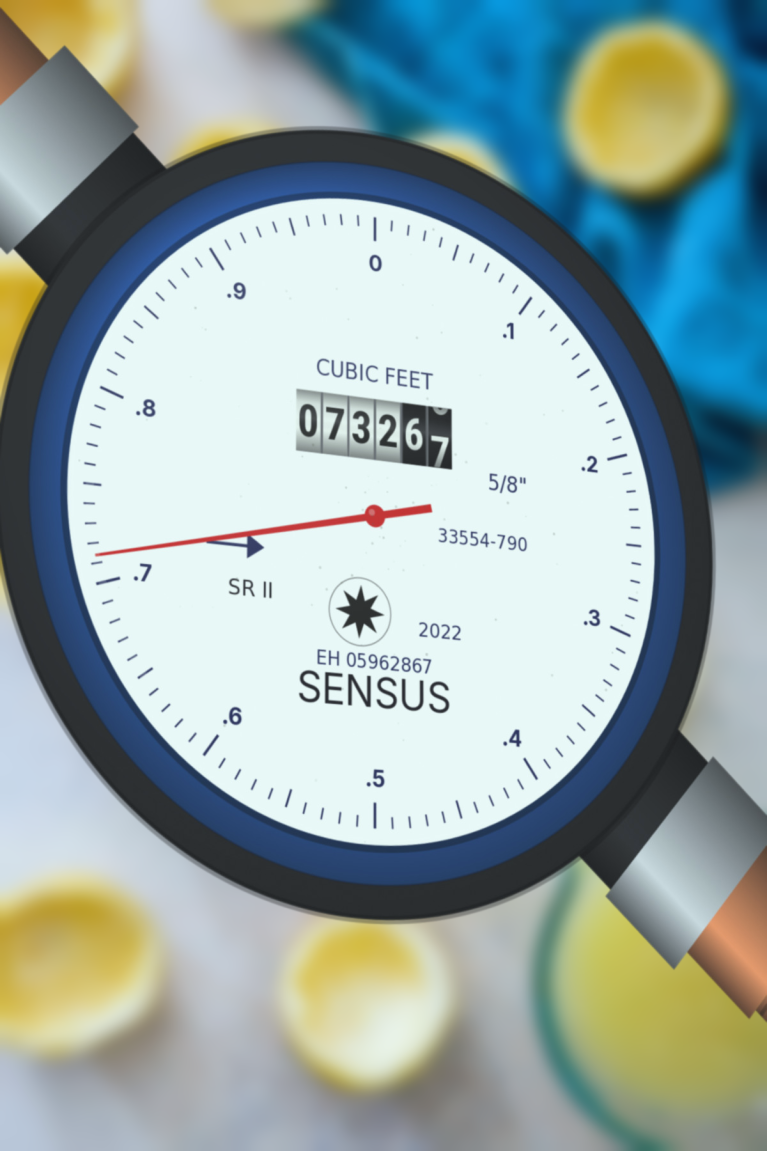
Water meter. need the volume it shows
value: 73266.71 ft³
